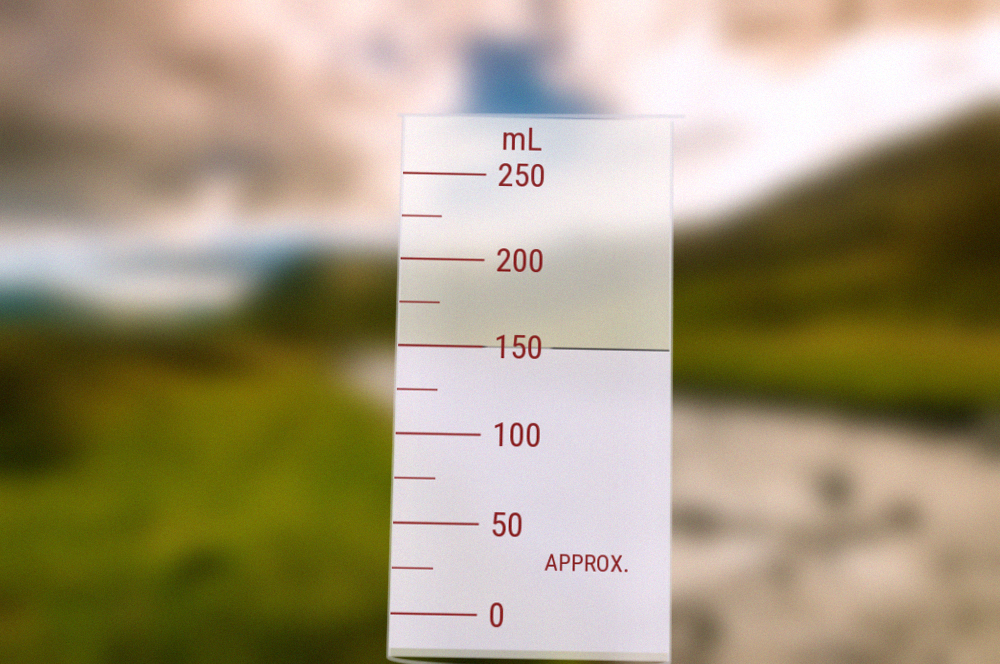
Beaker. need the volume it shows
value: 150 mL
